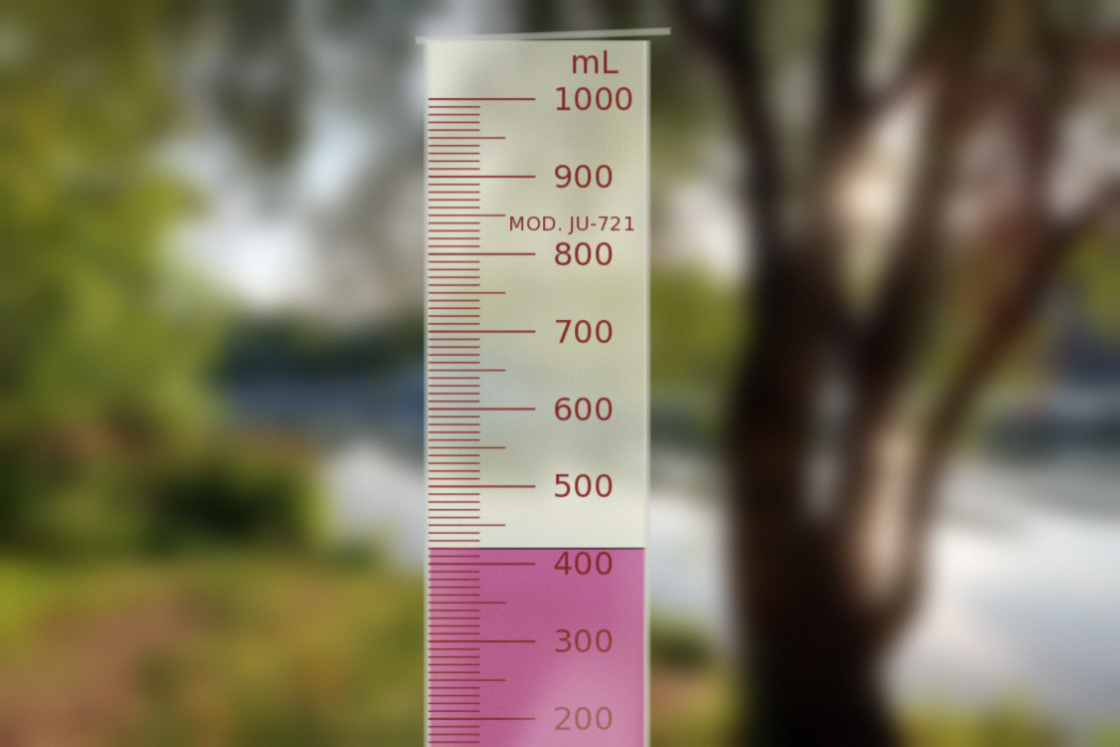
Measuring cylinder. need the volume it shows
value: 420 mL
